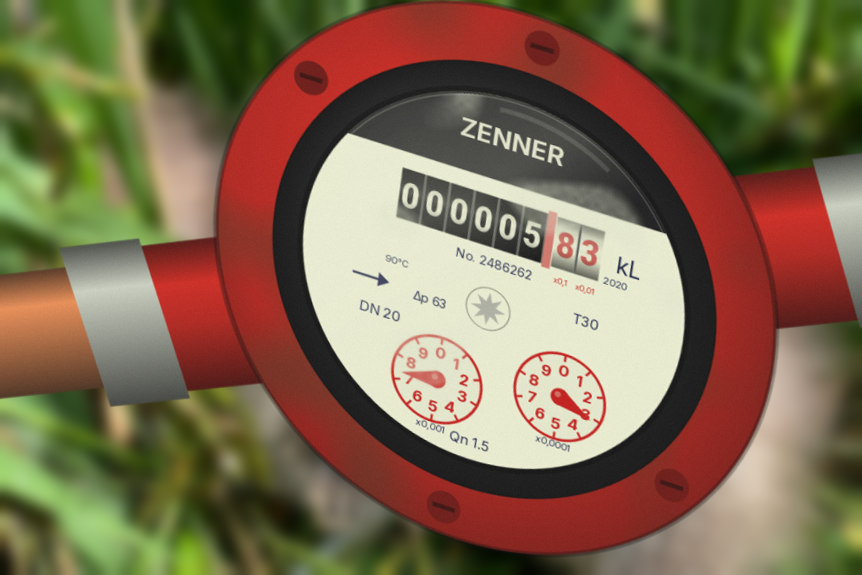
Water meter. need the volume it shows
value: 5.8373 kL
